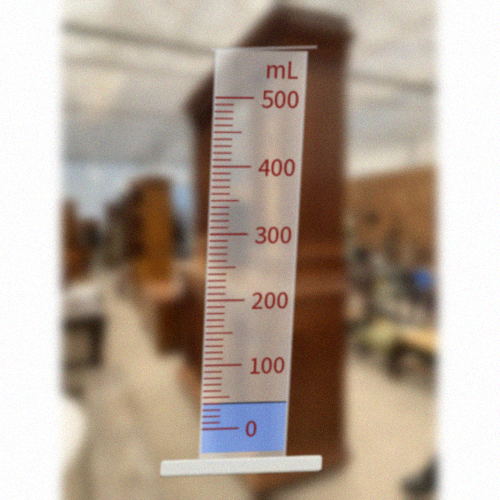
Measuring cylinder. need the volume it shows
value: 40 mL
